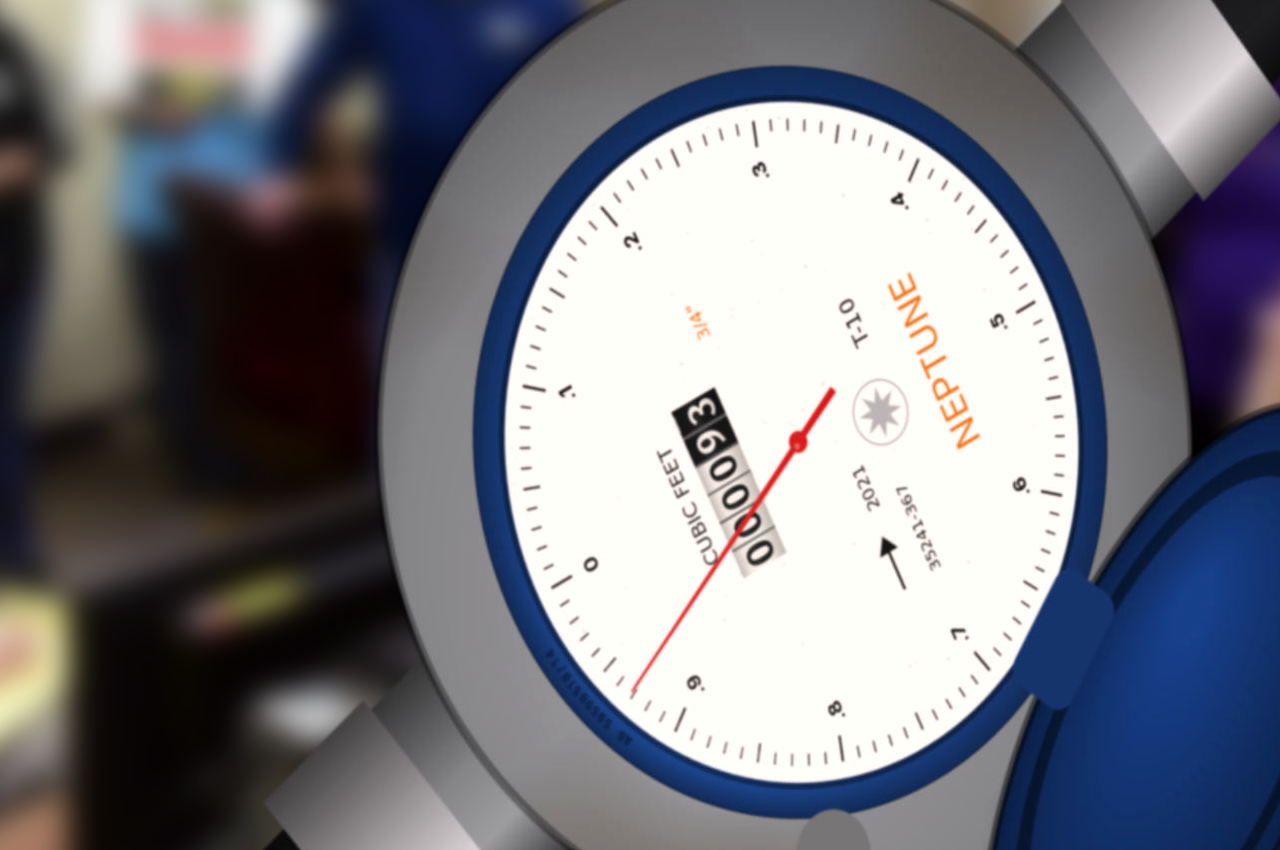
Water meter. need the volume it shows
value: 92.93 ft³
